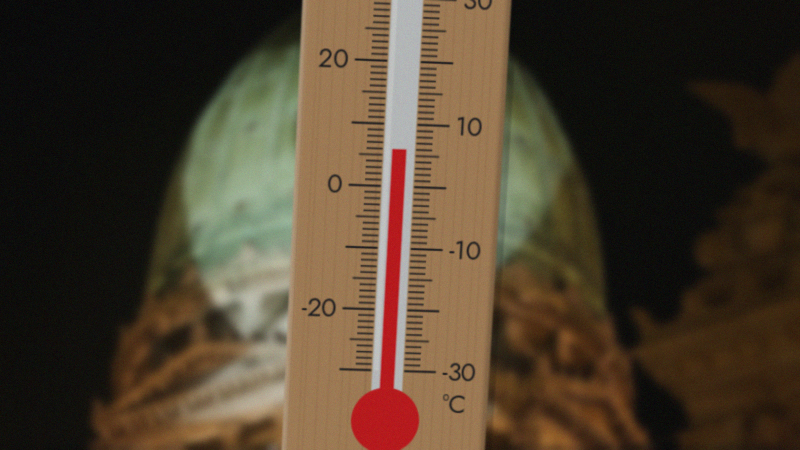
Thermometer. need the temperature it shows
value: 6 °C
